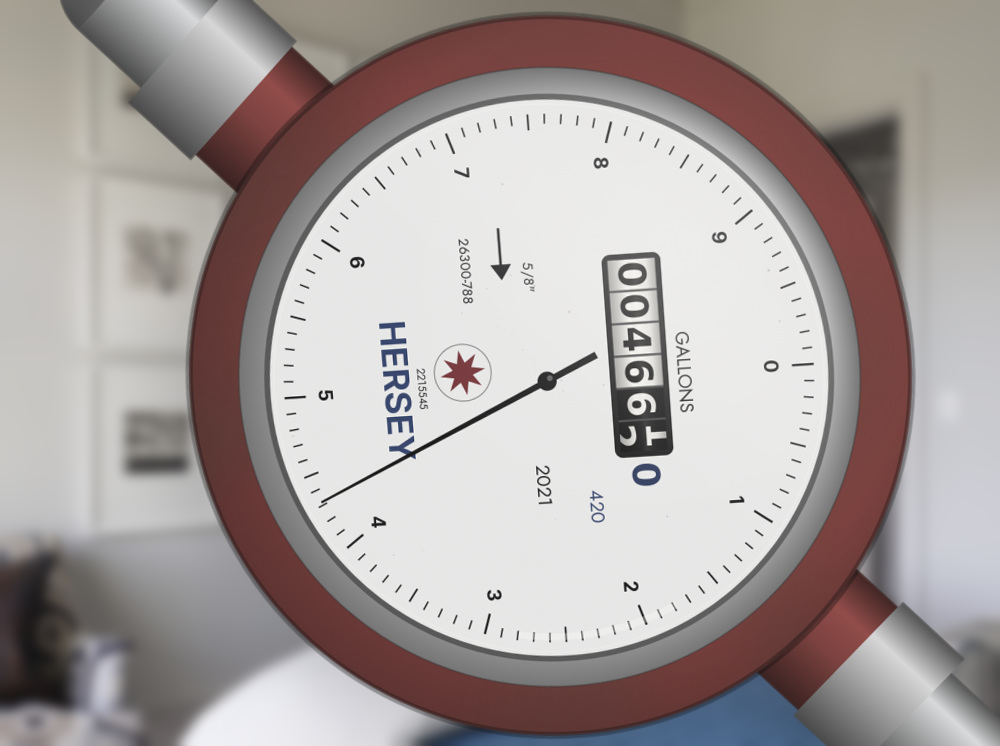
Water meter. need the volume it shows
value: 46614.3 gal
